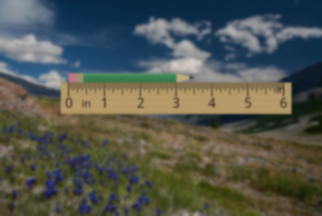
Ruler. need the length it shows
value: 3.5 in
